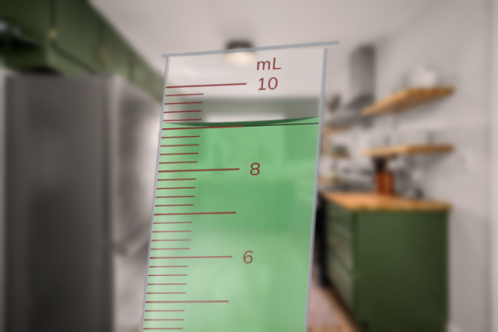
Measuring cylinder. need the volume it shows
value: 9 mL
